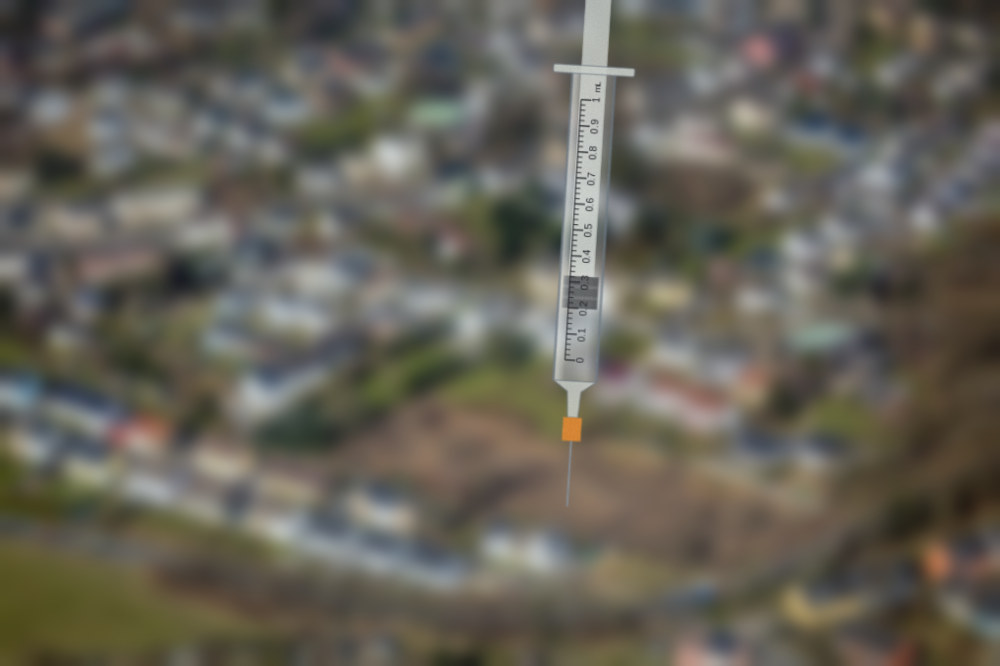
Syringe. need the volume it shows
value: 0.2 mL
